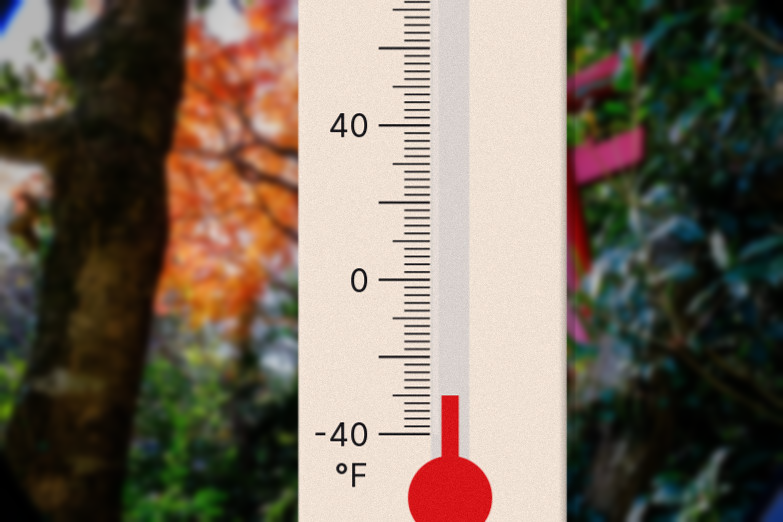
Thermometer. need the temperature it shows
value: -30 °F
